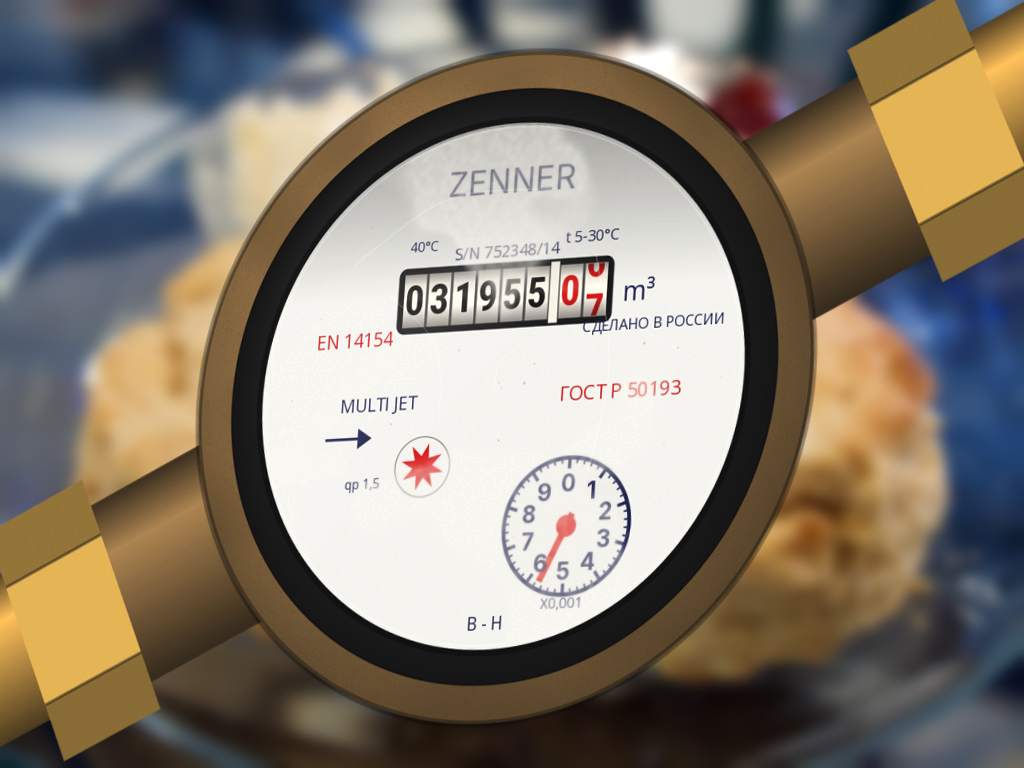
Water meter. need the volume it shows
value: 31955.065 m³
